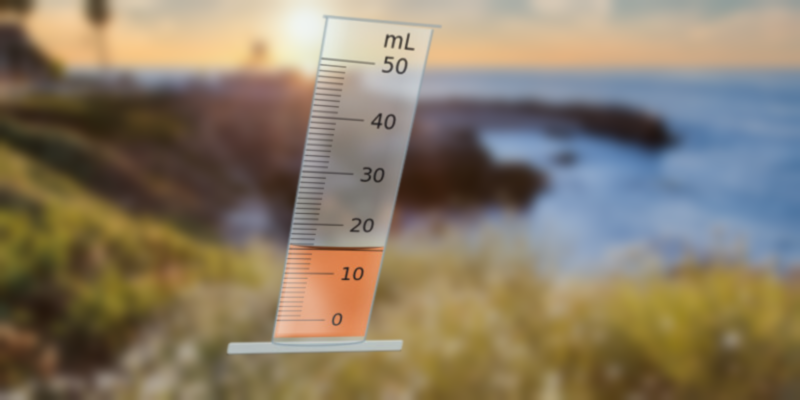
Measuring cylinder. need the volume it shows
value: 15 mL
